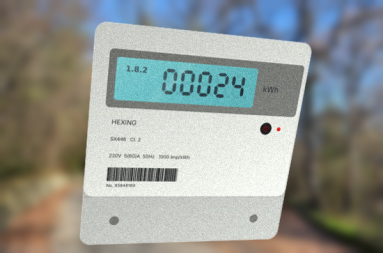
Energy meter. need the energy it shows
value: 24 kWh
